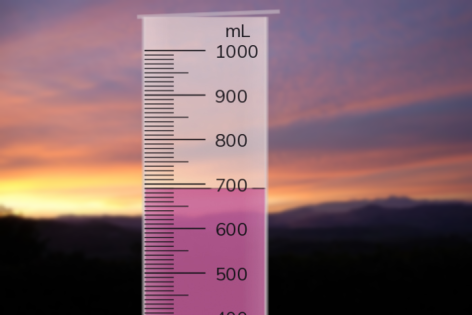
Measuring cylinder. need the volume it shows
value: 690 mL
